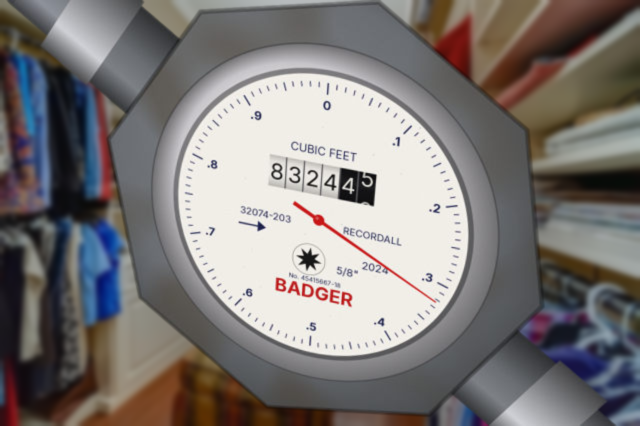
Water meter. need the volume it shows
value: 832445.32 ft³
